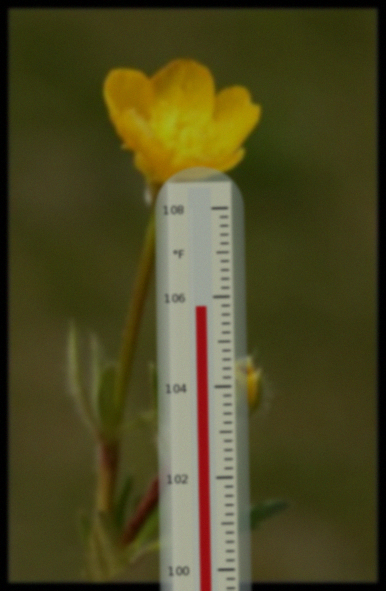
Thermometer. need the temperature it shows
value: 105.8 °F
